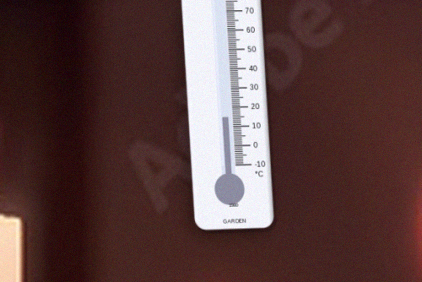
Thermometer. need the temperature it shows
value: 15 °C
